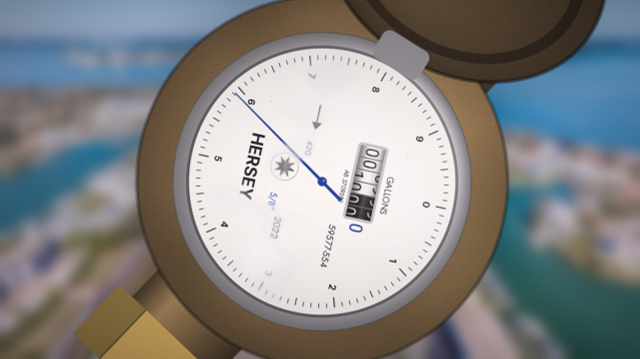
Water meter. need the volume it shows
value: 9995.9 gal
